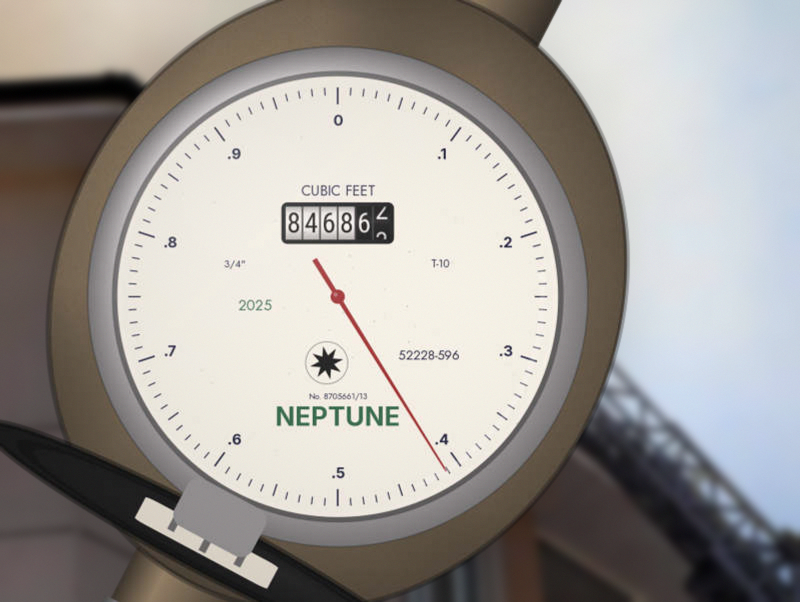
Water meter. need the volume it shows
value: 846862.41 ft³
